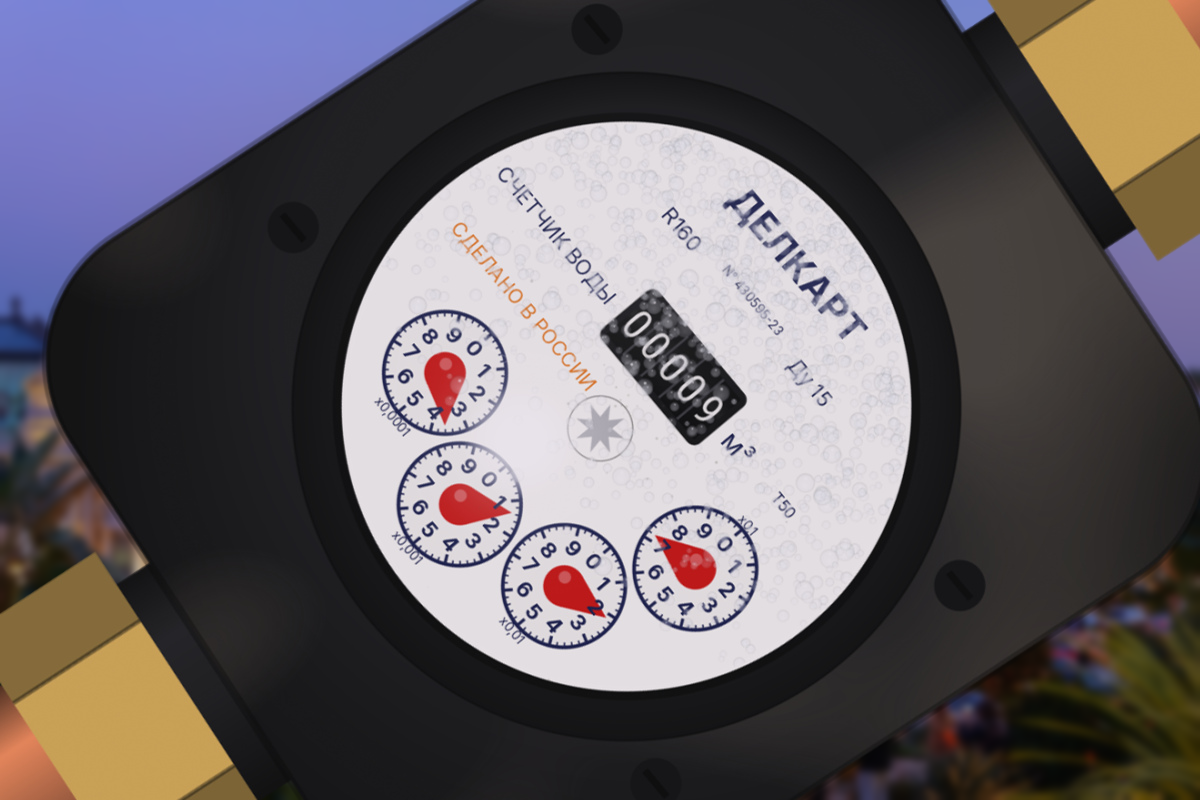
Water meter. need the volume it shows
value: 9.7213 m³
